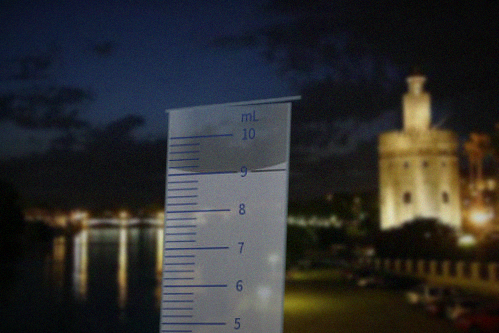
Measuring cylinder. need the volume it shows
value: 9 mL
